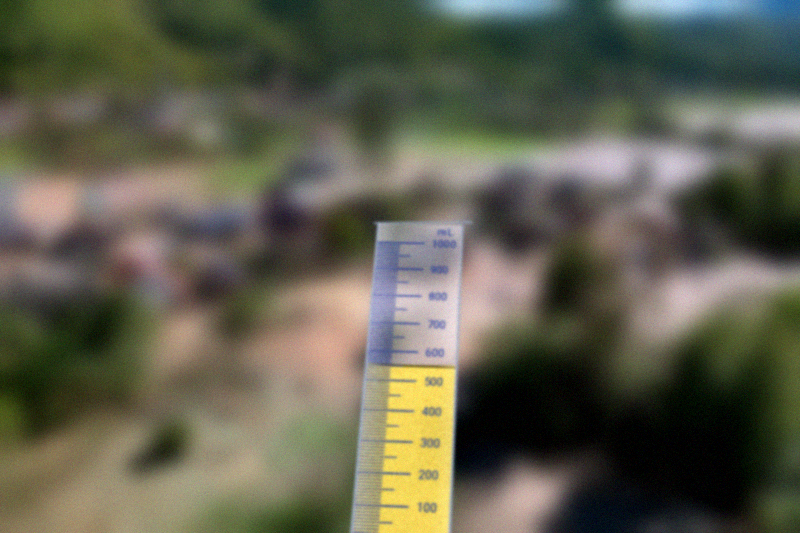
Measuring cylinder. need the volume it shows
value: 550 mL
